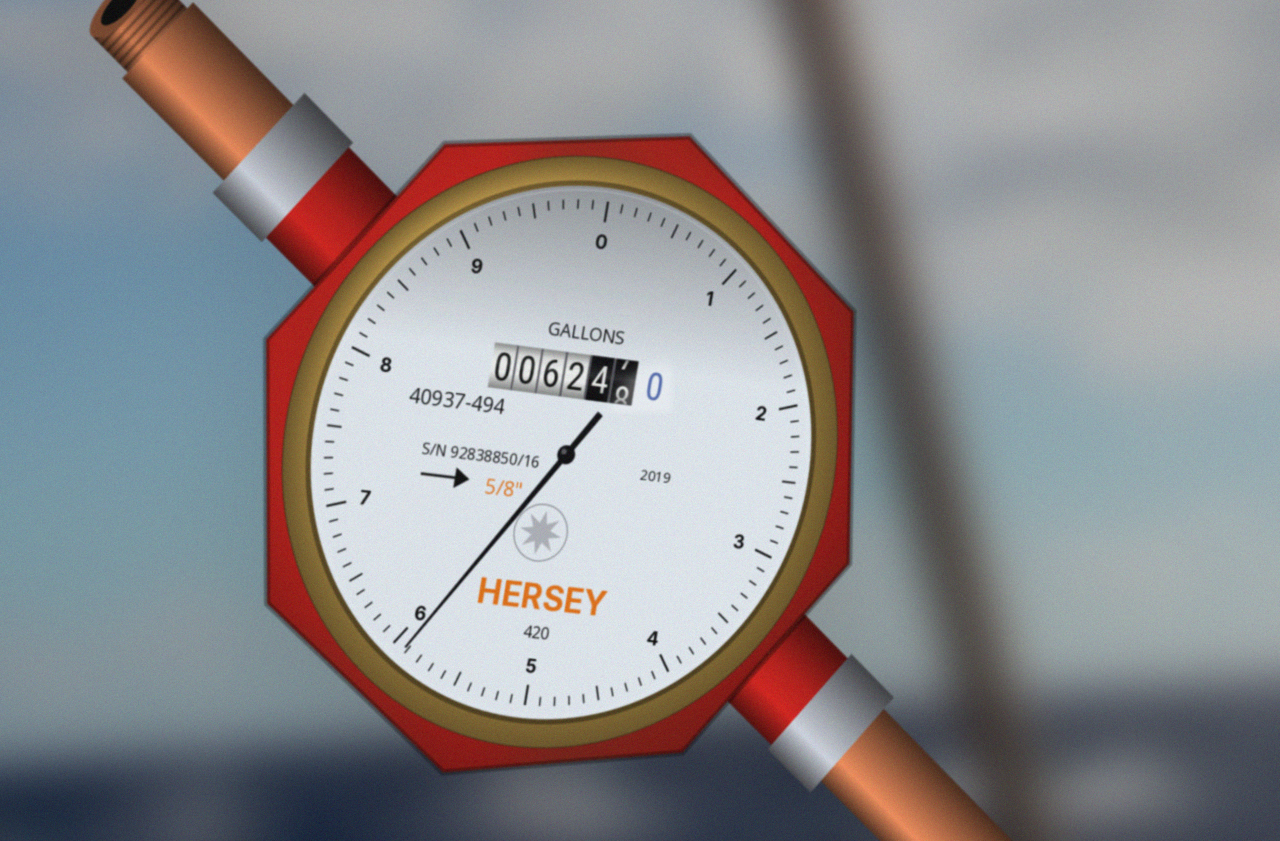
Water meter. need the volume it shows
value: 62475.9 gal
